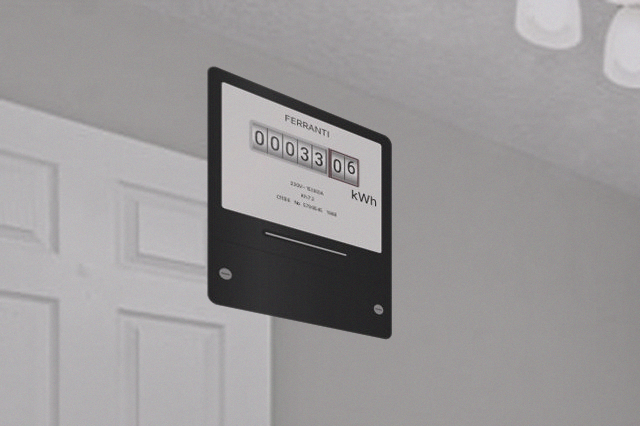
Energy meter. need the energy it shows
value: 33.06 kWh
